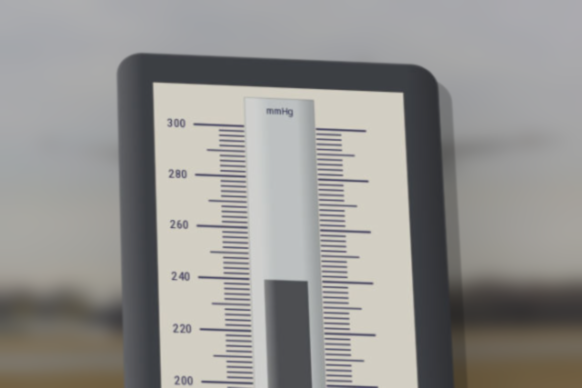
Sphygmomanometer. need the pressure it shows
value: 240 mmHg
